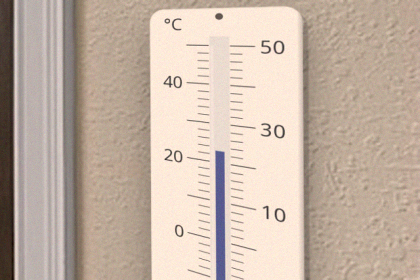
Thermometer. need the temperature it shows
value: 23 °C
